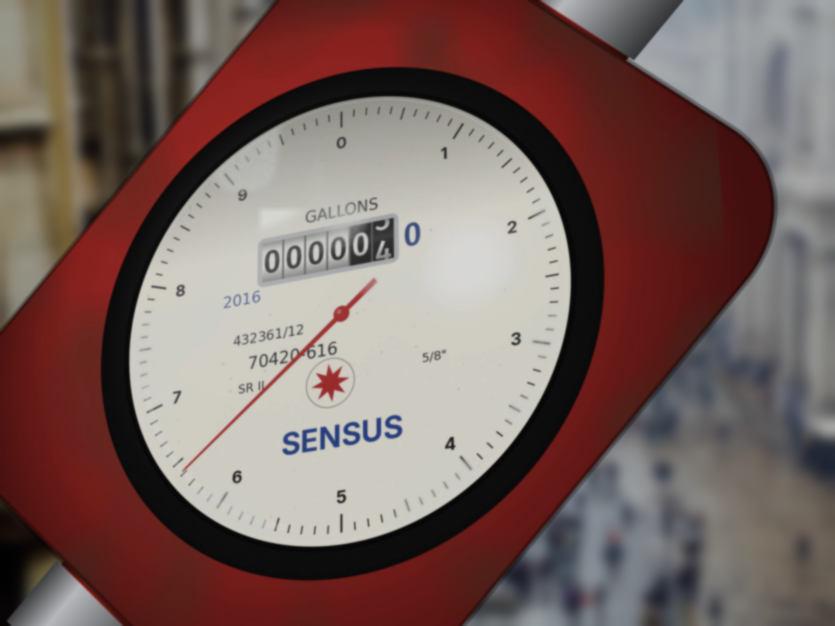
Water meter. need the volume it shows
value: 36.4 gal
